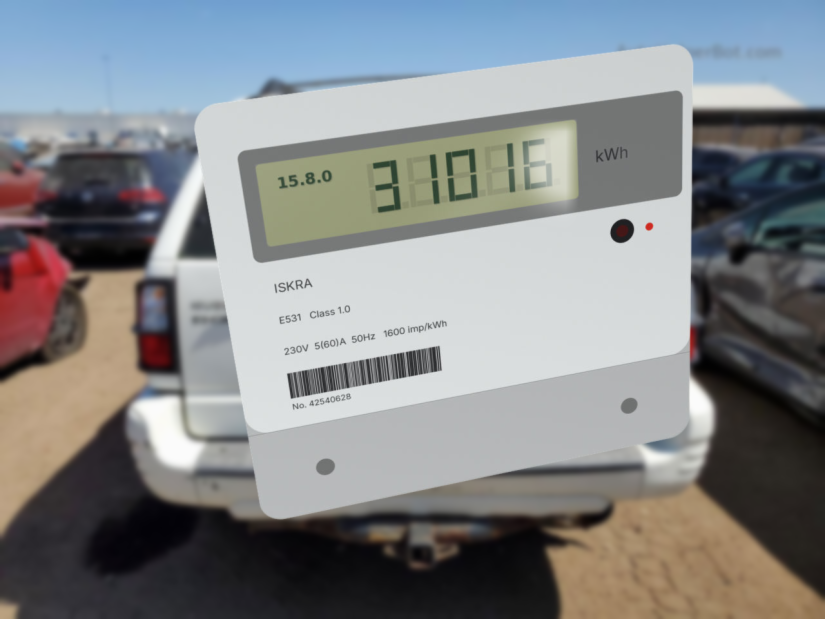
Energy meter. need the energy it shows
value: 31016 kWh
